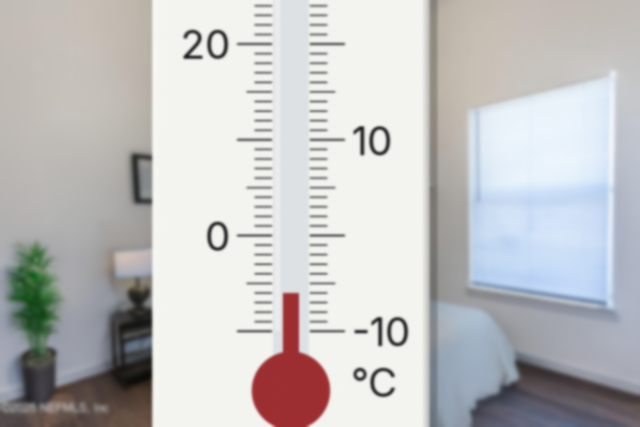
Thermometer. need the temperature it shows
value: -6 °C
